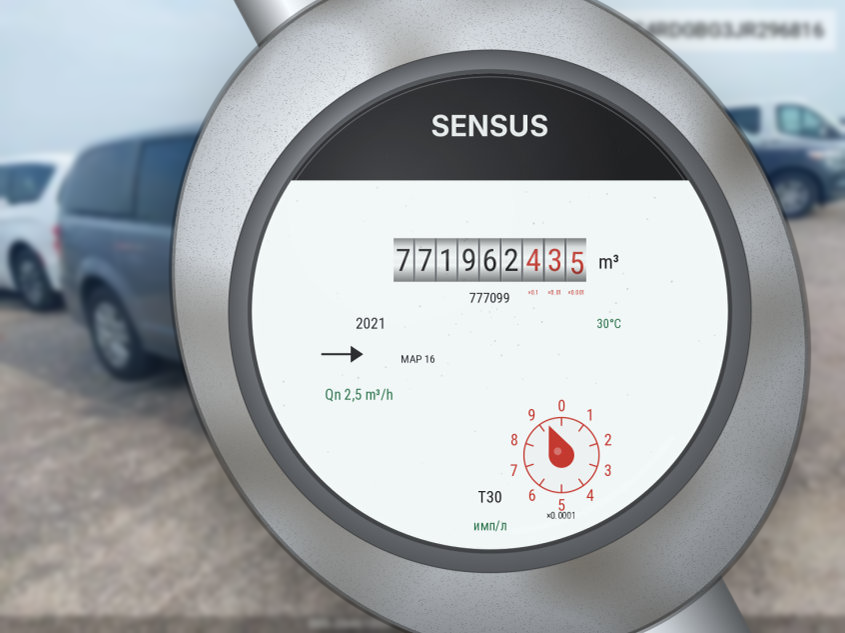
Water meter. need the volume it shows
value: 771962.4349 m³
